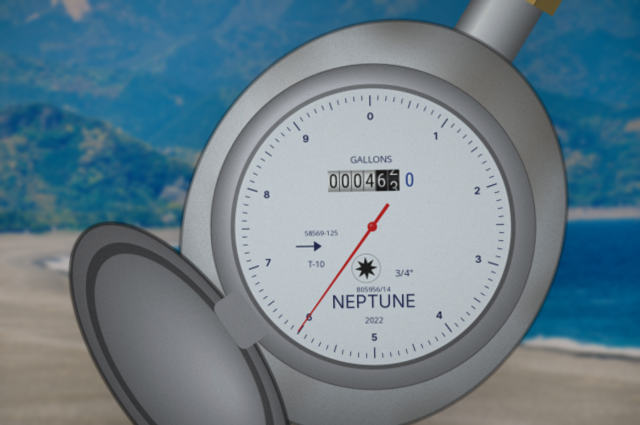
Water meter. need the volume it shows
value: 4626.0 gal
